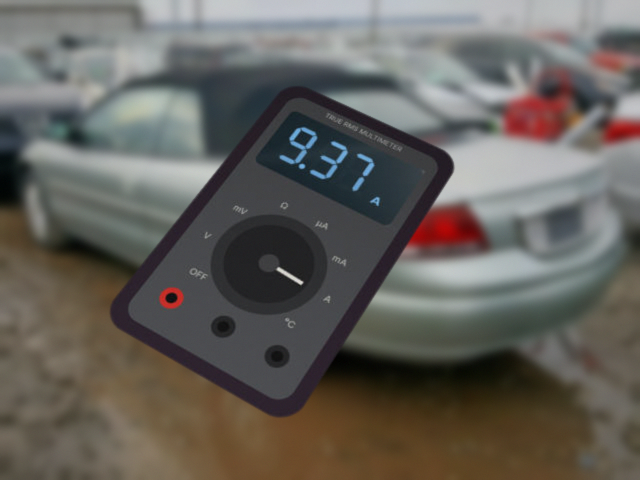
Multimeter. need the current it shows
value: 9.37 A
